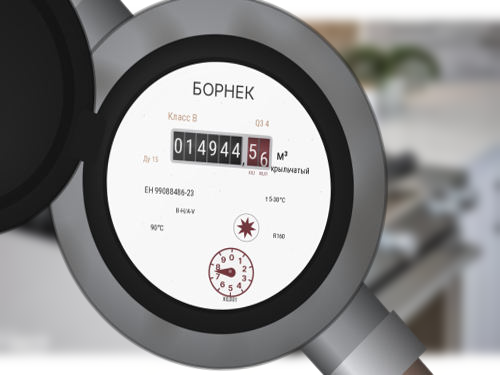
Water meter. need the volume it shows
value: 14944.557 m³
